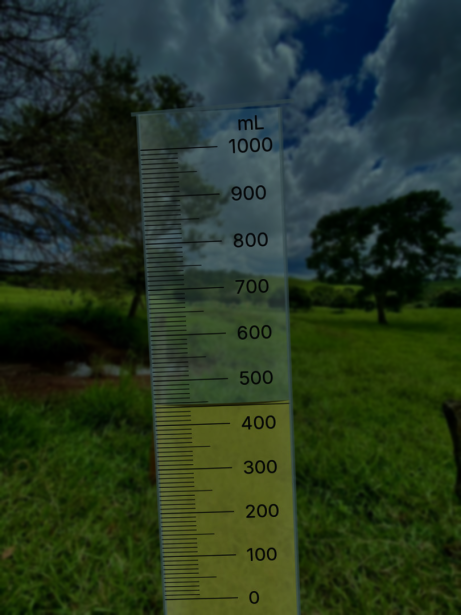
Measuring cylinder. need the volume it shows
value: 440 mL
